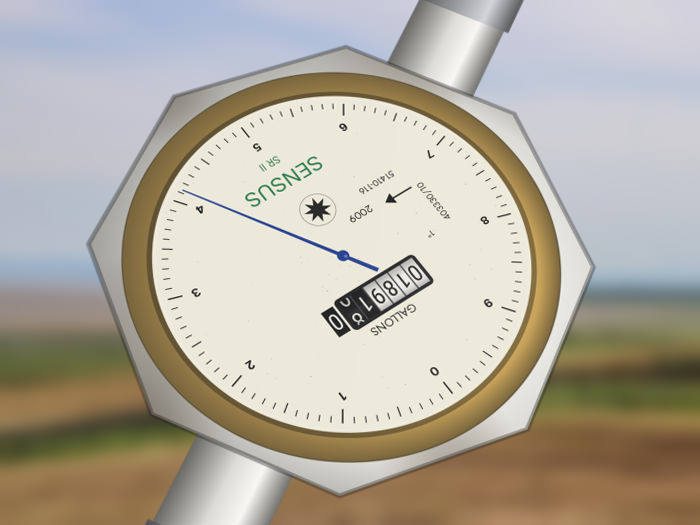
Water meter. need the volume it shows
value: 189184.1 gal
